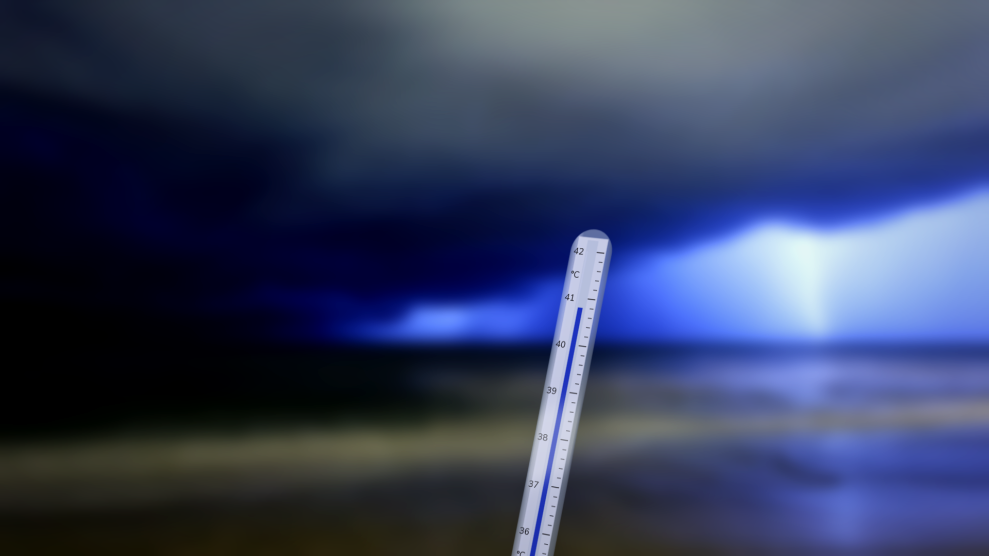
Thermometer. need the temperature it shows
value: 40.8 °C
